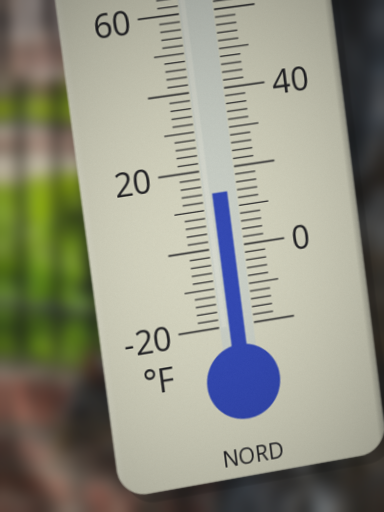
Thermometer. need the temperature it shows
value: 14 °F
